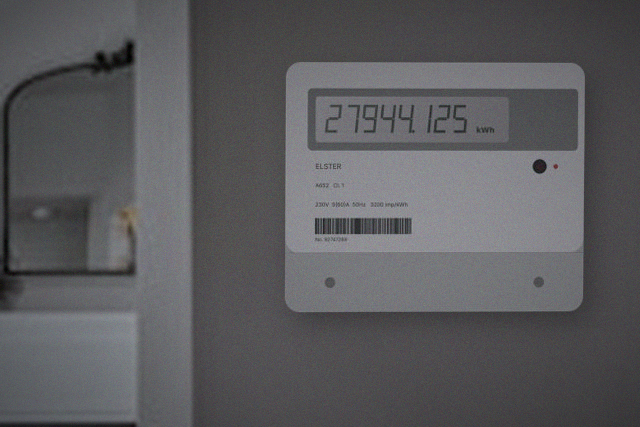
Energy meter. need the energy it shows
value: 27944.125 kWh
